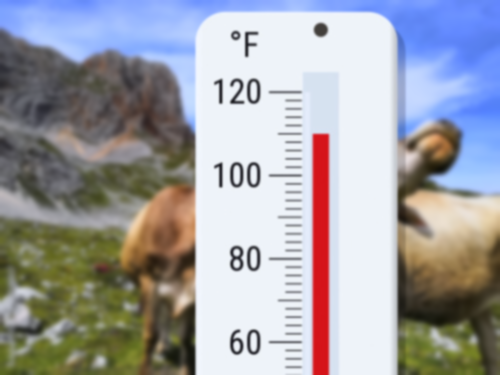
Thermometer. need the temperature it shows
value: 110 °F
